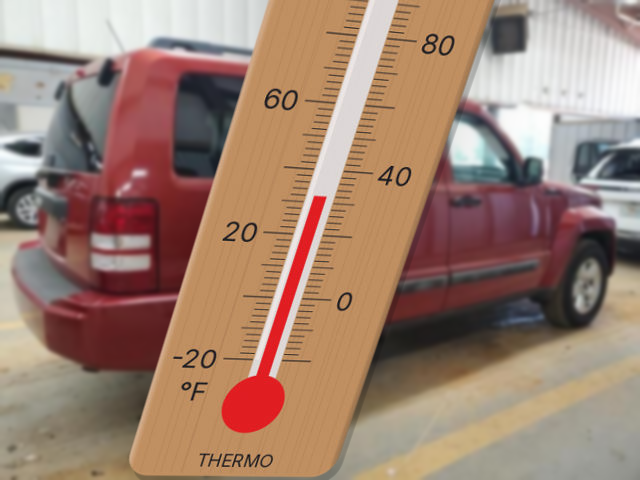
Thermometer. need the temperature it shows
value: 32 °F
